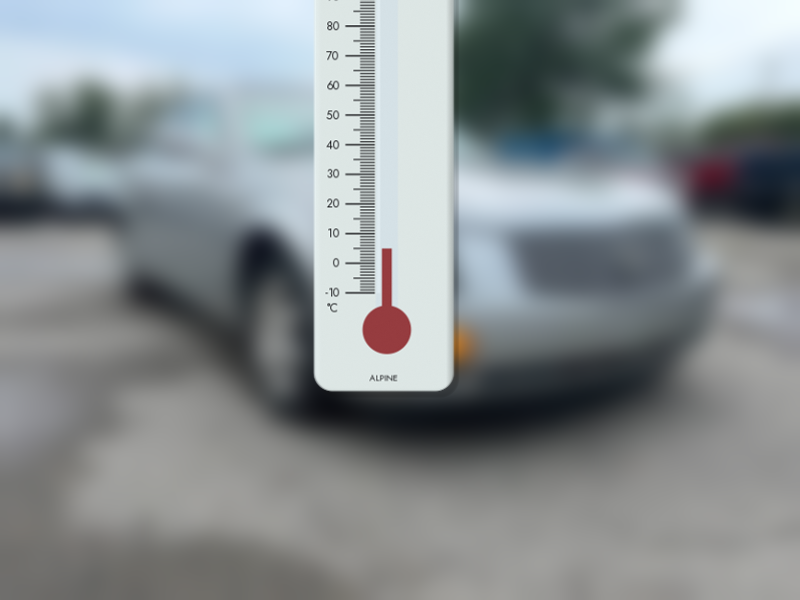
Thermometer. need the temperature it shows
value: 5 °C
